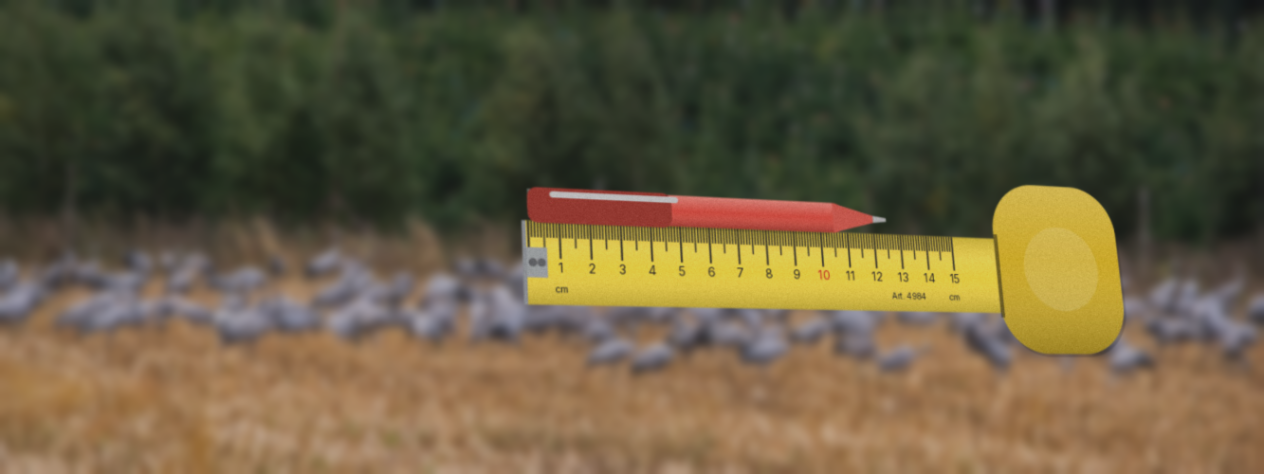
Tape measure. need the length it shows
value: 12.5 cm
